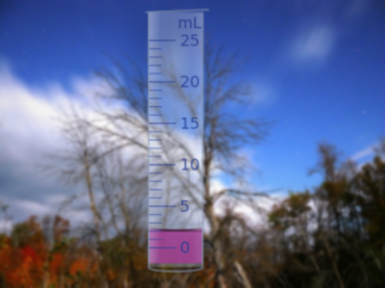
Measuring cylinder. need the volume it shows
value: 2 mL
